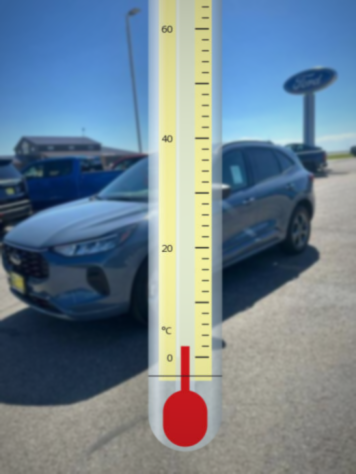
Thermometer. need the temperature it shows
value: 2 °C
